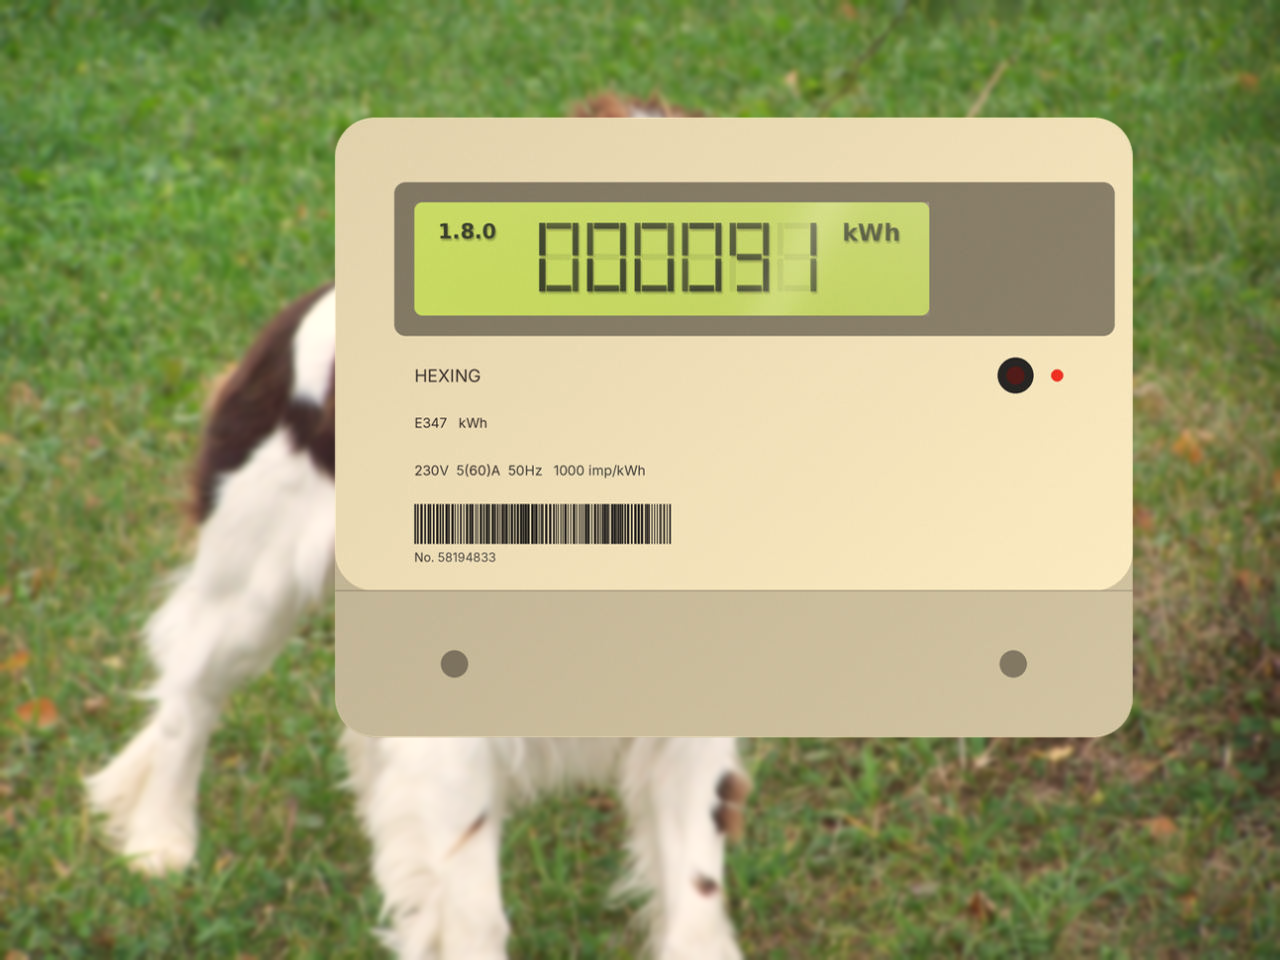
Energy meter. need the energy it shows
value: 91 kWh
